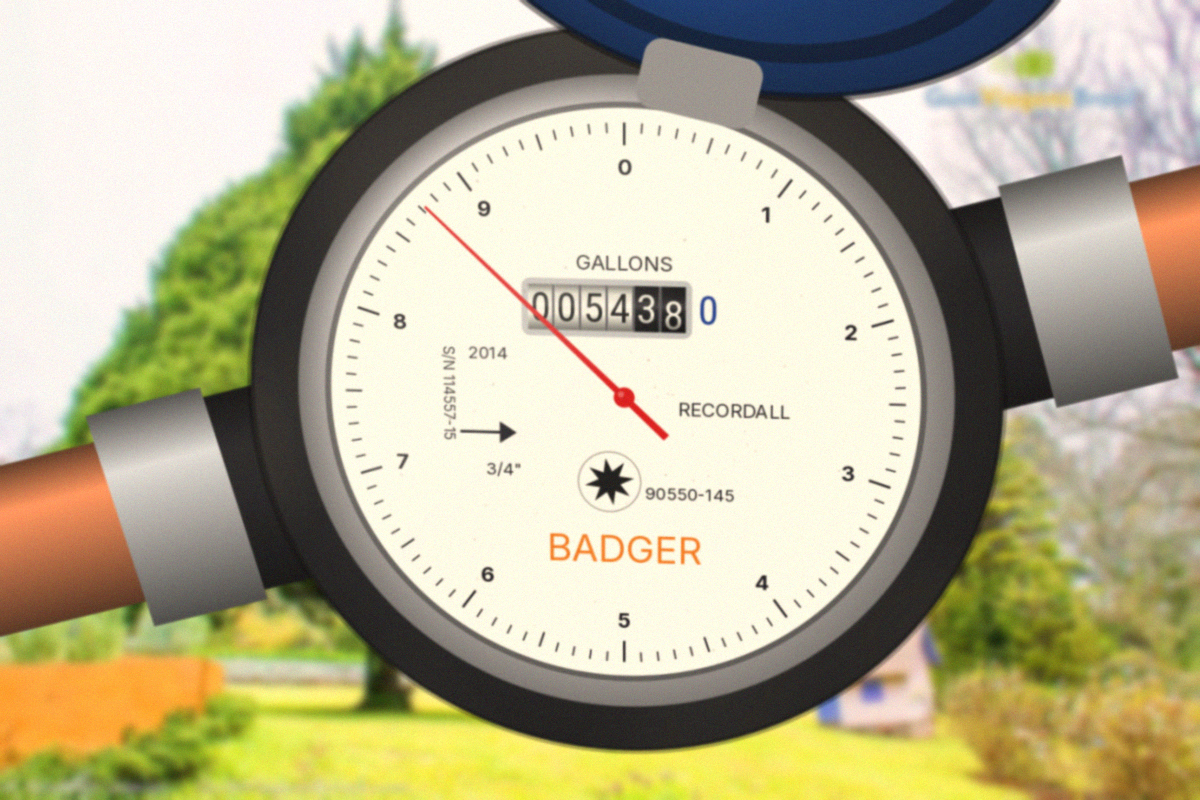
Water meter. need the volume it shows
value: 54378.7 gal
